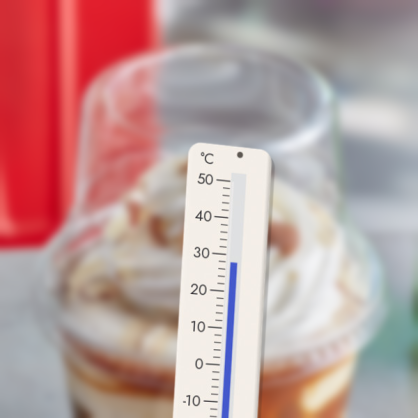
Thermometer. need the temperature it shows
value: 28 °C
